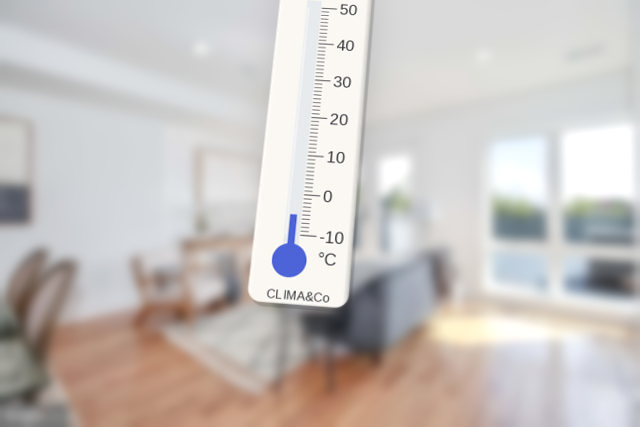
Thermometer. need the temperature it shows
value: -5 °C
